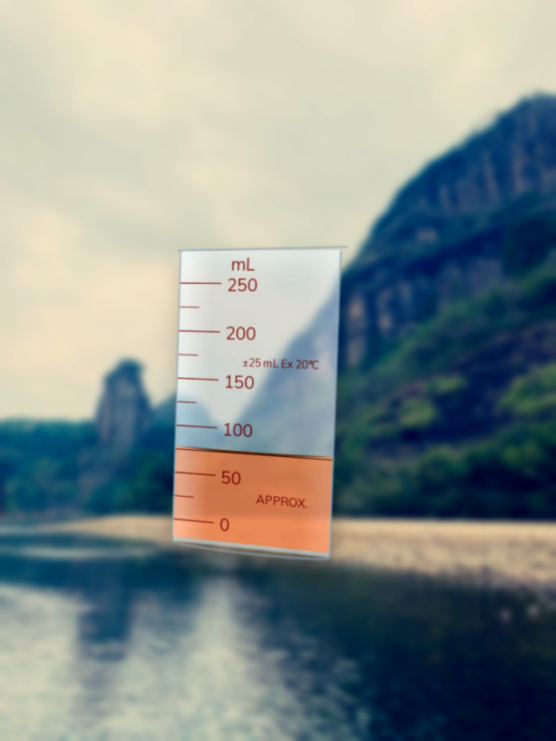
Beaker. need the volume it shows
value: 75 mL
